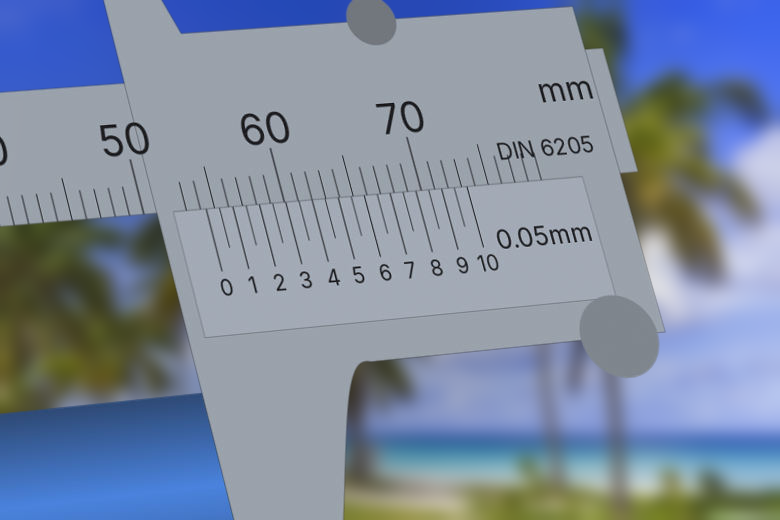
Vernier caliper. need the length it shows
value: 54.4 mm
